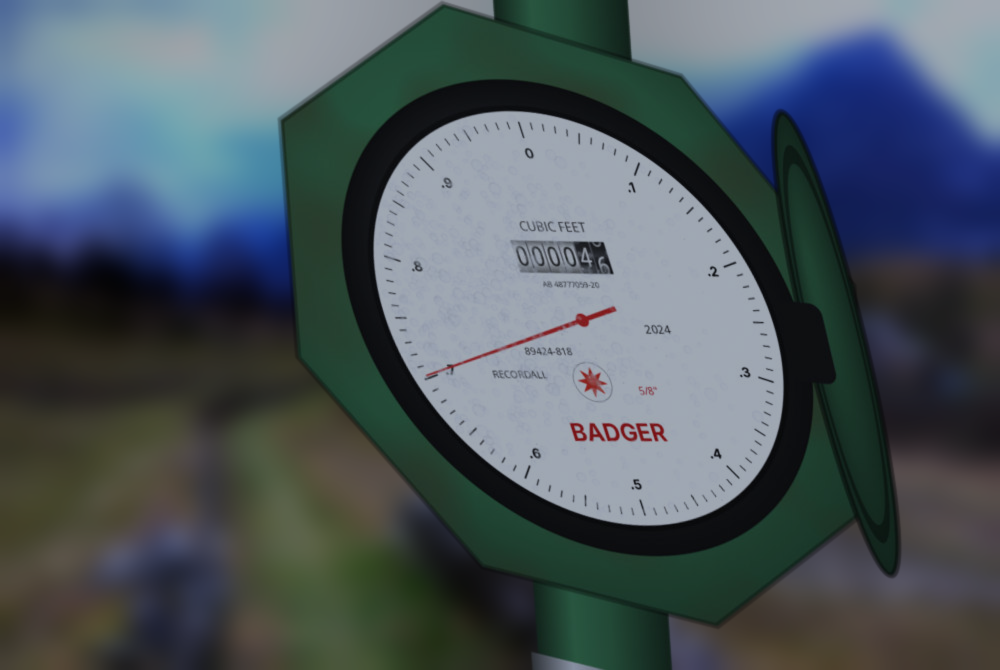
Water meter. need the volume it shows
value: 45.70 ft³
